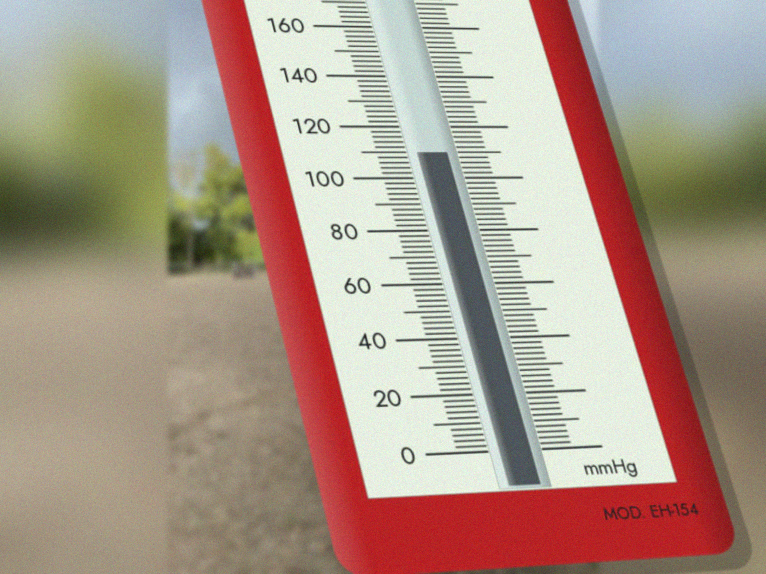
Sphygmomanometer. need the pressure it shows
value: 110 mmHg
